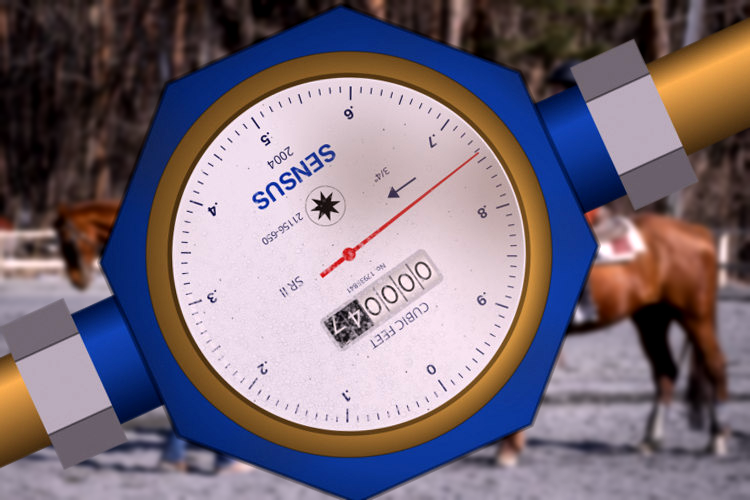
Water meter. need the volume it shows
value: 46.74 ft³
